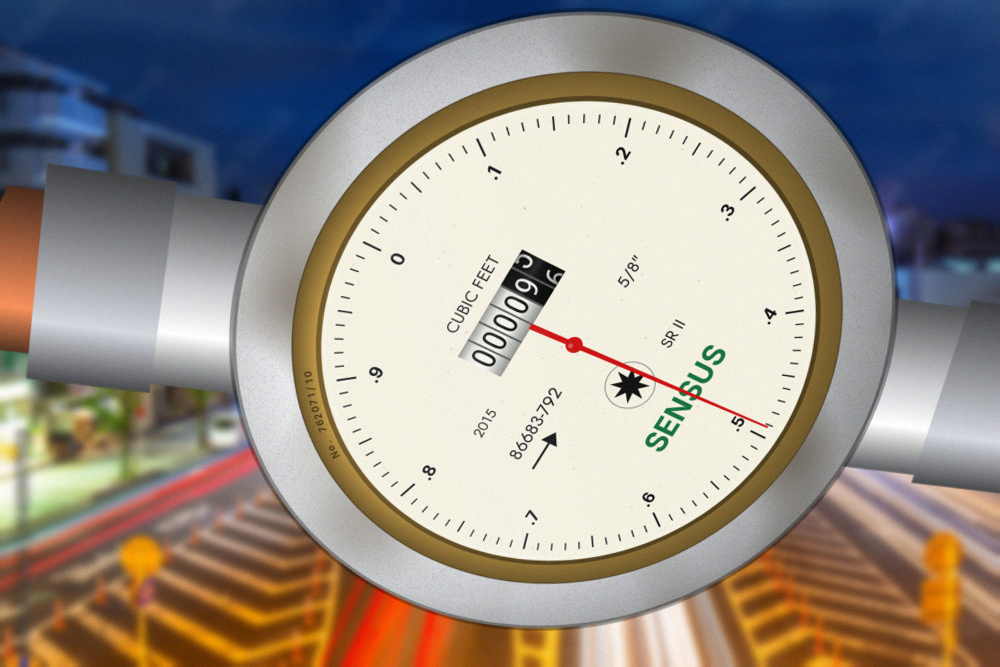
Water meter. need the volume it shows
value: 95.49 ft³
